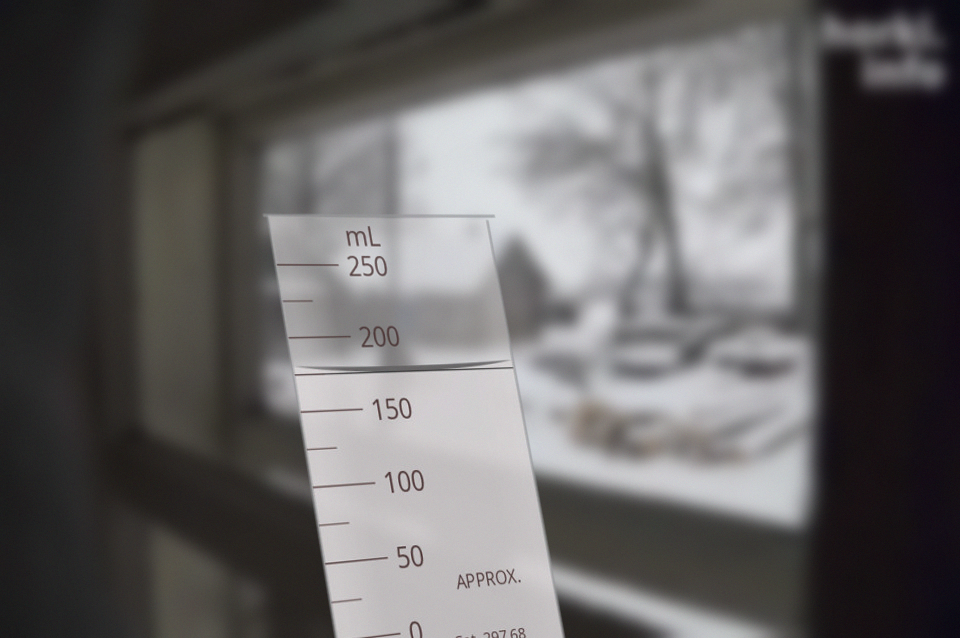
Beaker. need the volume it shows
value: 175 mL
